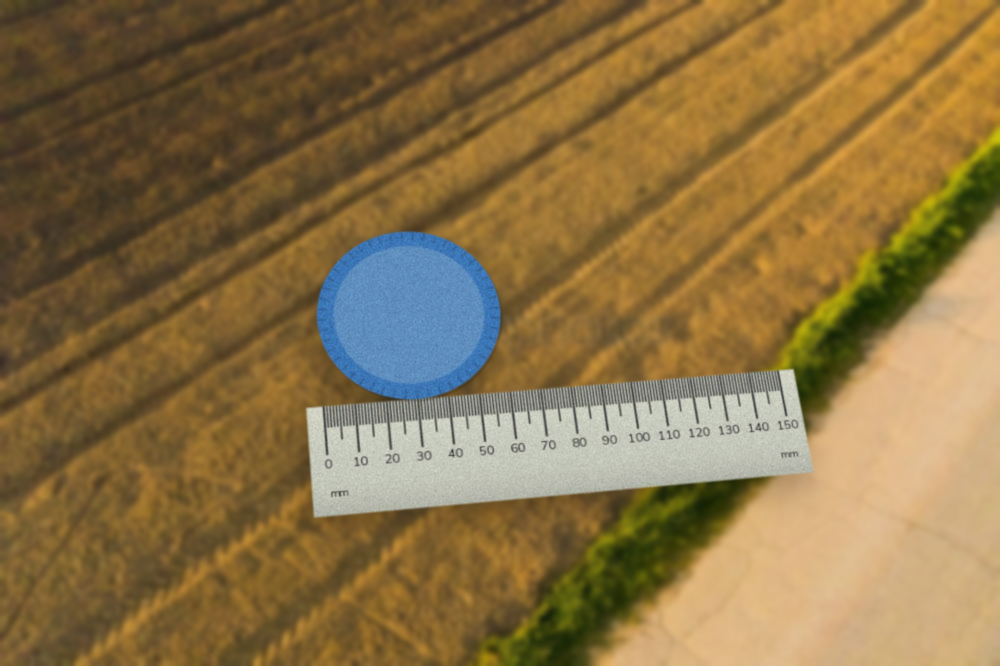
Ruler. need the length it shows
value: 60 mm
